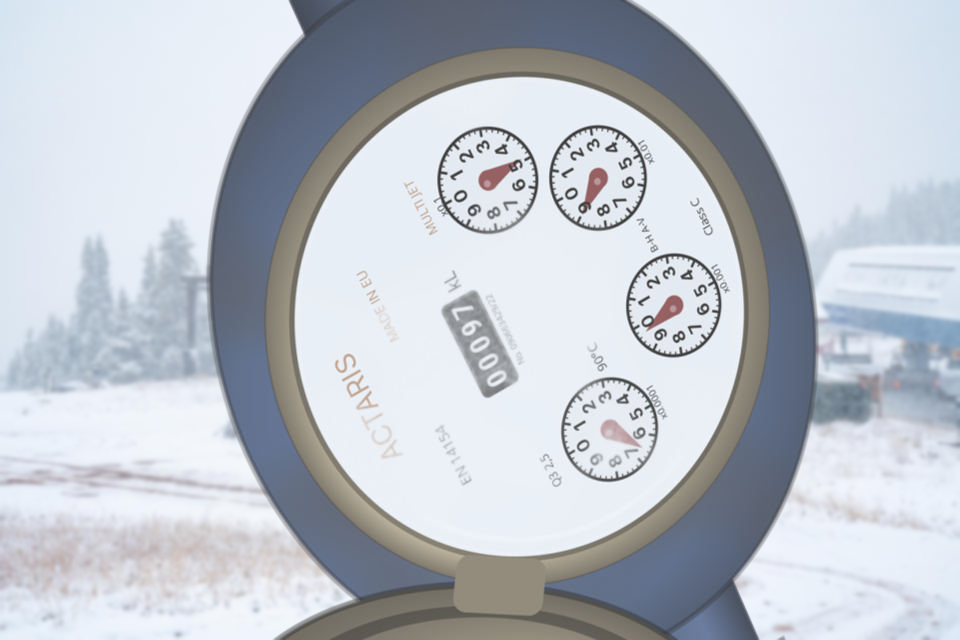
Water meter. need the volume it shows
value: 97.4896 kL
